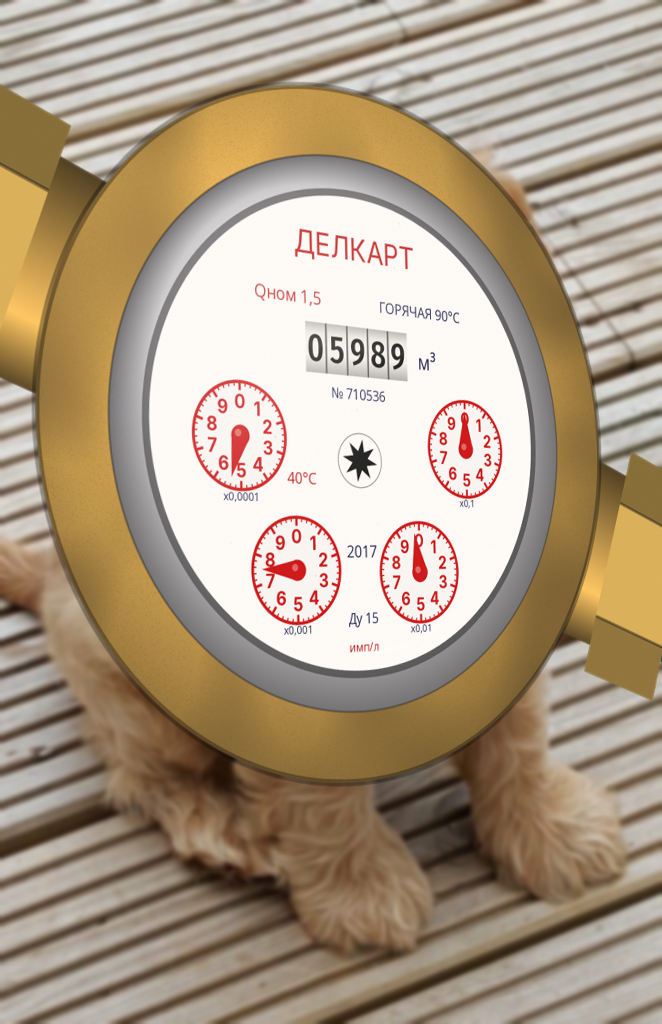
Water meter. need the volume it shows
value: 5988.9975 m³
